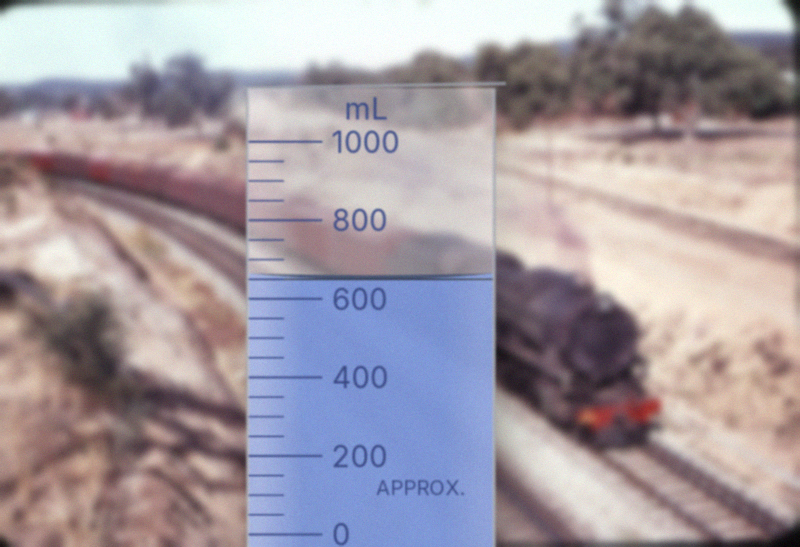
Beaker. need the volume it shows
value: 650 mL
